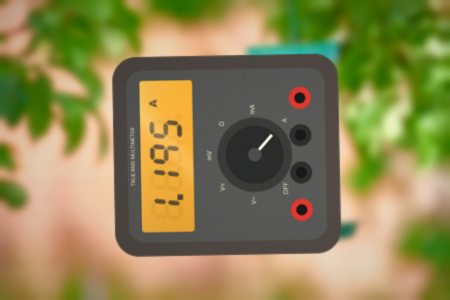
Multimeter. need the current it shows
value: 1.195 A
